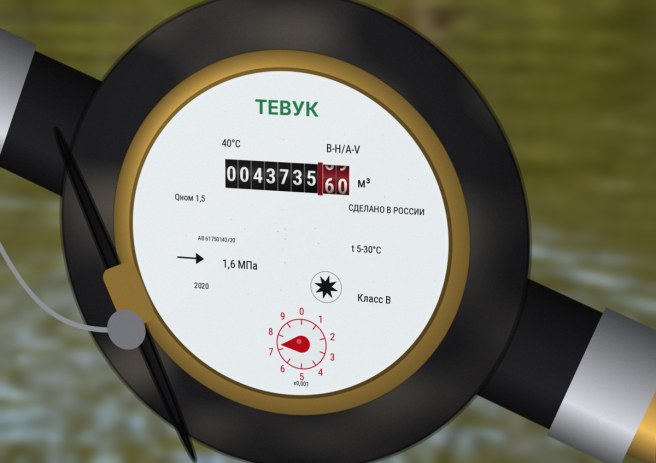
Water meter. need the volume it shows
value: 43735.597 m³
